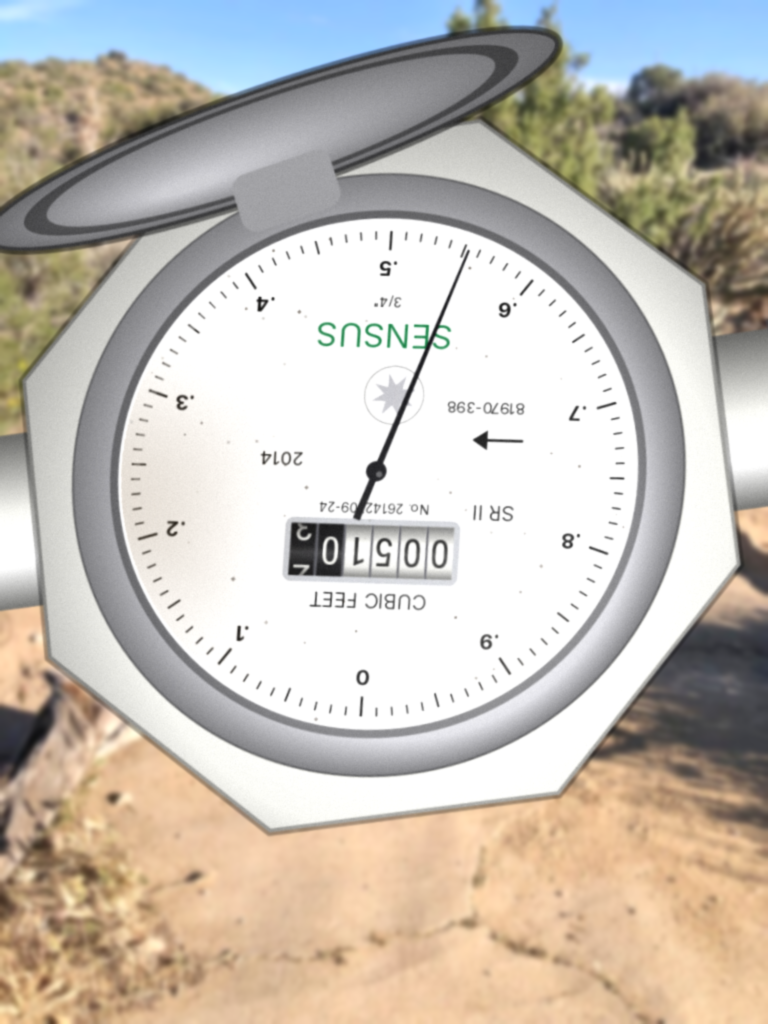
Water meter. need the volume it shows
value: 5102.55 ft³
